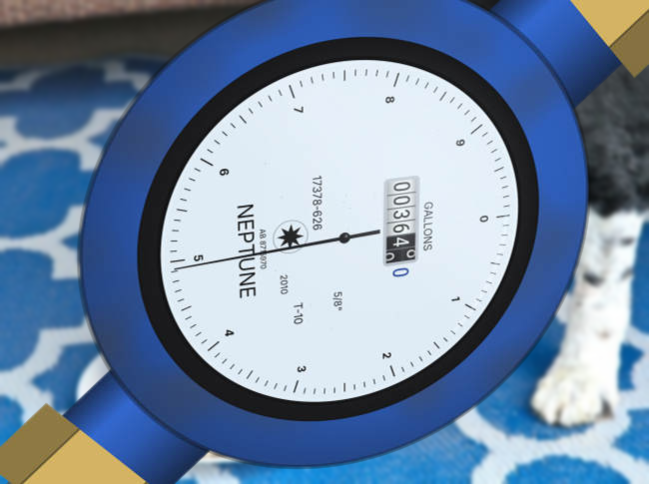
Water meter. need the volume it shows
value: 36484.9 gal
